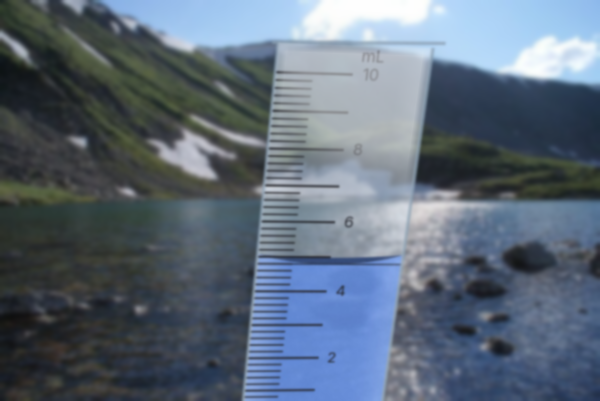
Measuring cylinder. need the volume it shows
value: 4.8 mL
